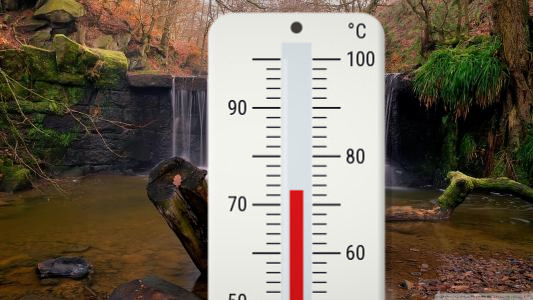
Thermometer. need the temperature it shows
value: 73 °C
